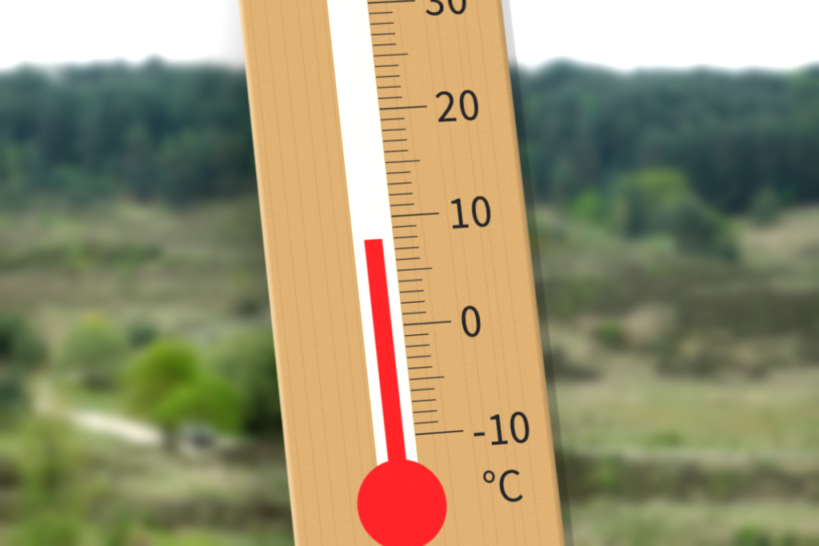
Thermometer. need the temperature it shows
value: 8 °C
